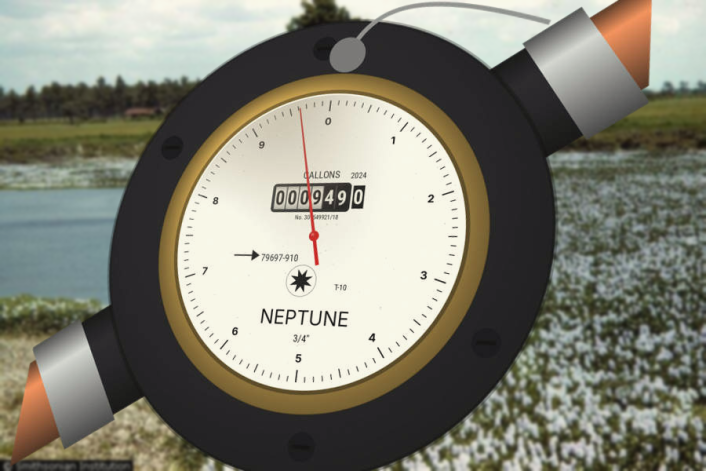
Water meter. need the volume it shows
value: 9489.6 gal
